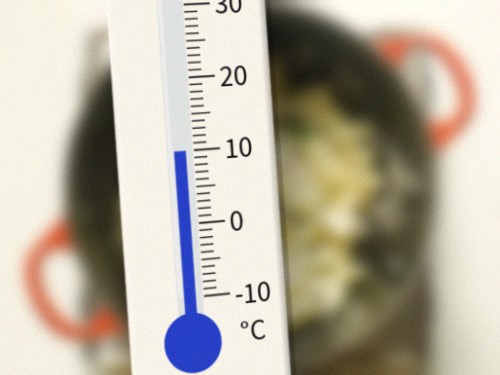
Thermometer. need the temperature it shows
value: 10 °C
